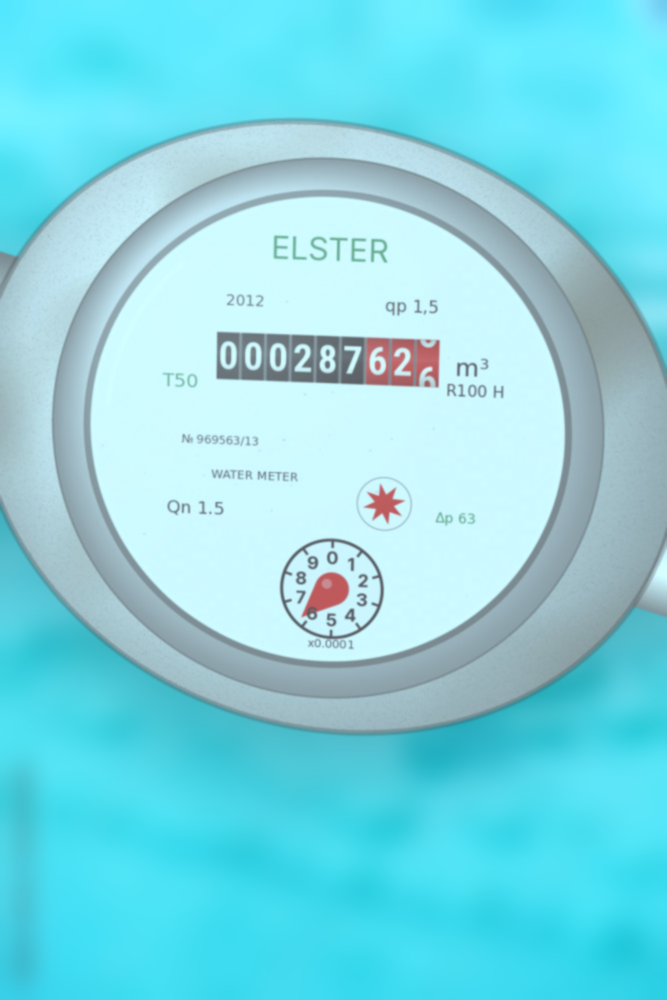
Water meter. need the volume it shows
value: 287.6256 m³
